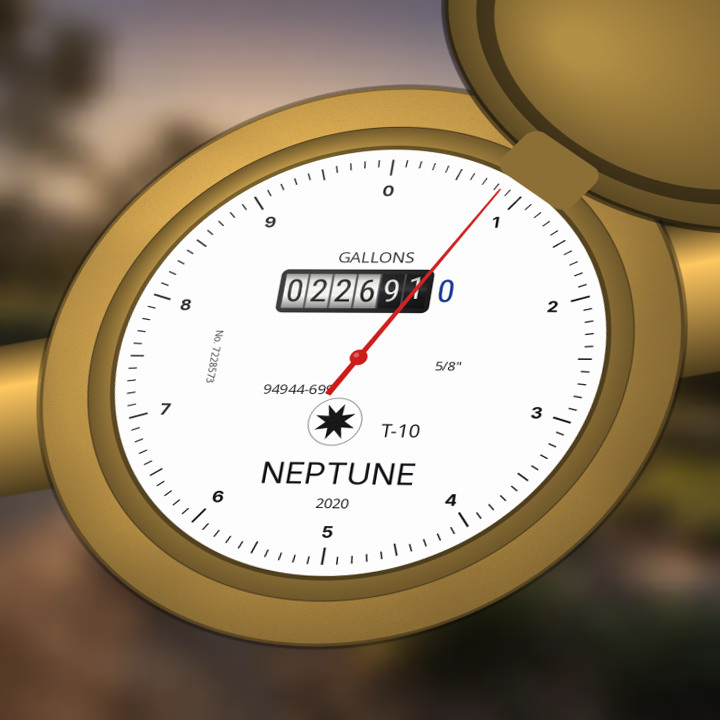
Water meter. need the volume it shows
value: 226910.8 gal
